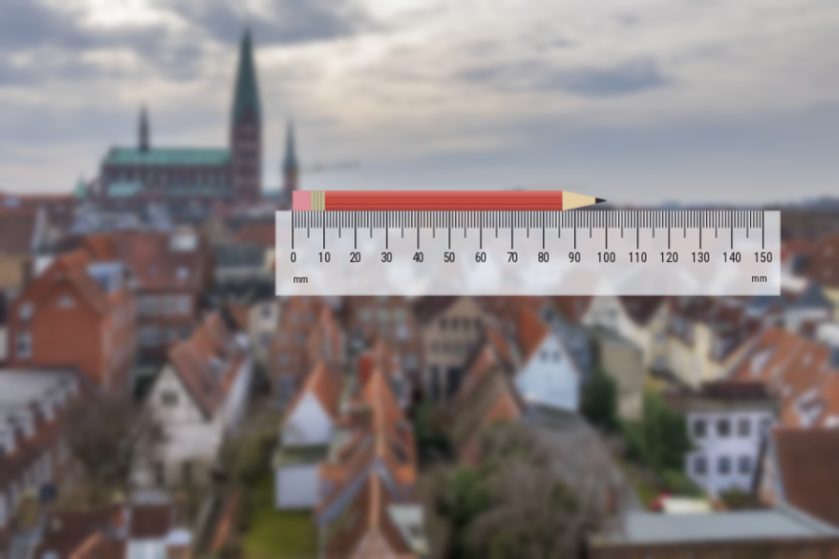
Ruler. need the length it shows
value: 100 mm
